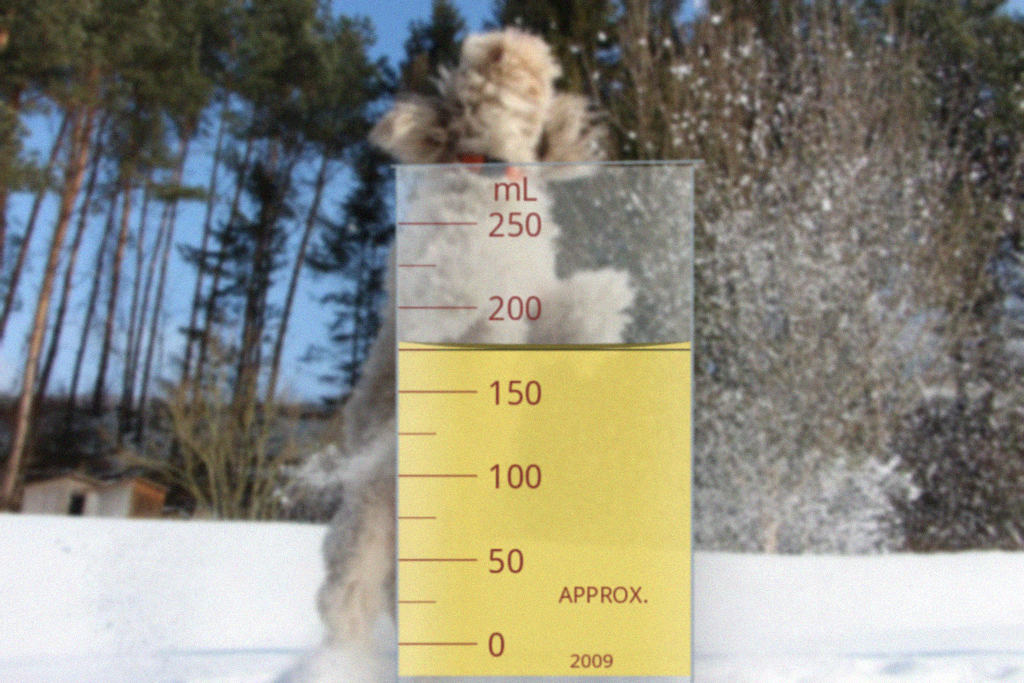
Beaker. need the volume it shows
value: 175 mL
